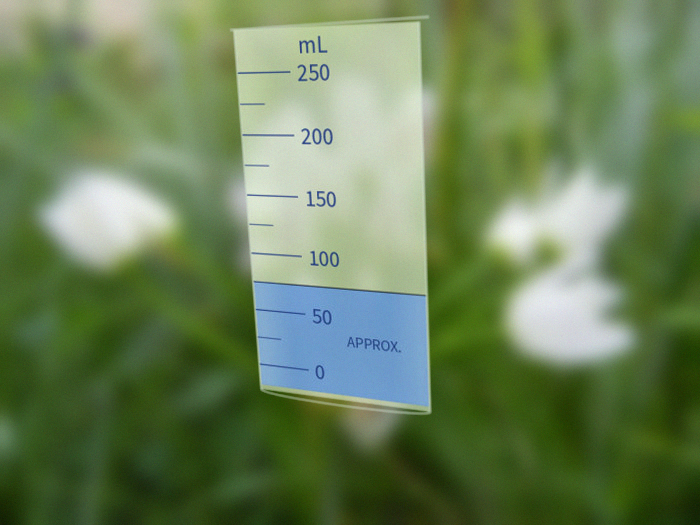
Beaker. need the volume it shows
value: 75 mL
